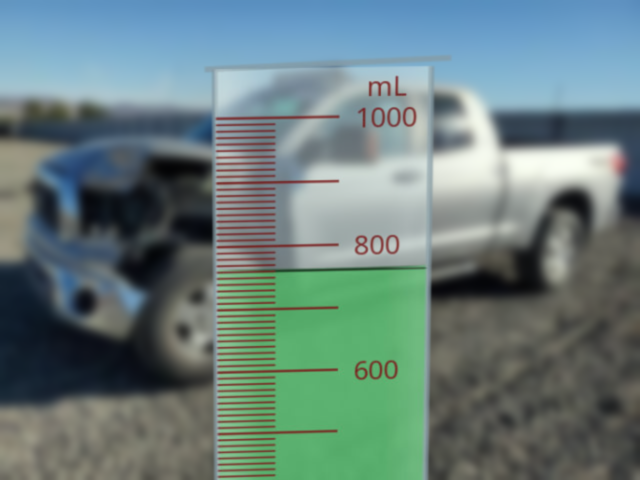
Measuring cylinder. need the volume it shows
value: 760 mL
